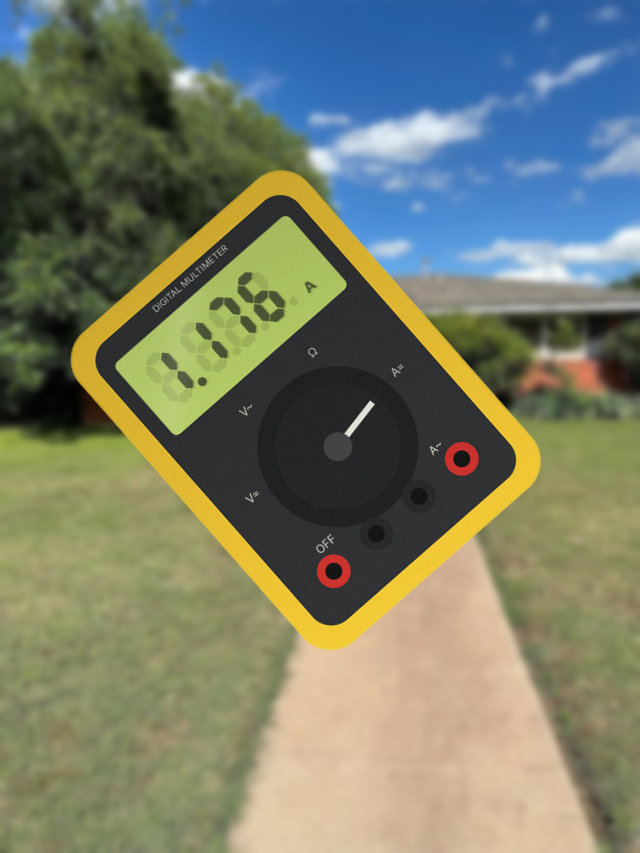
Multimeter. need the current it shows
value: 1.176 A
